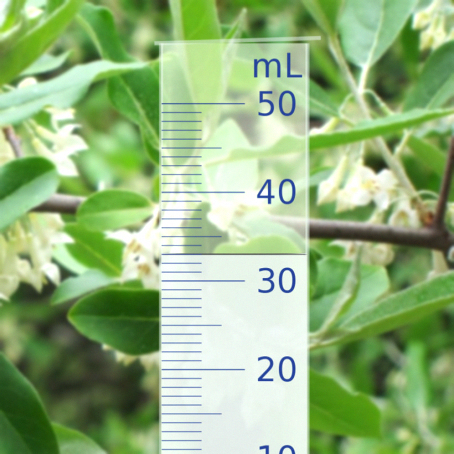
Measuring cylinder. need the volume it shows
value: 33 mL
